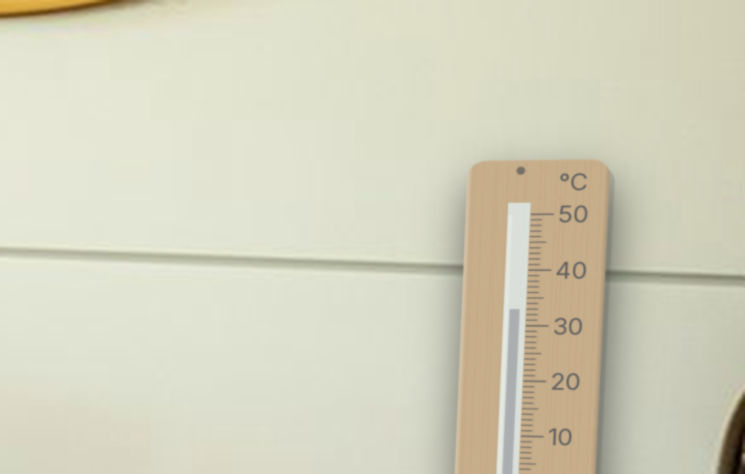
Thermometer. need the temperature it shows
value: 33 °C
